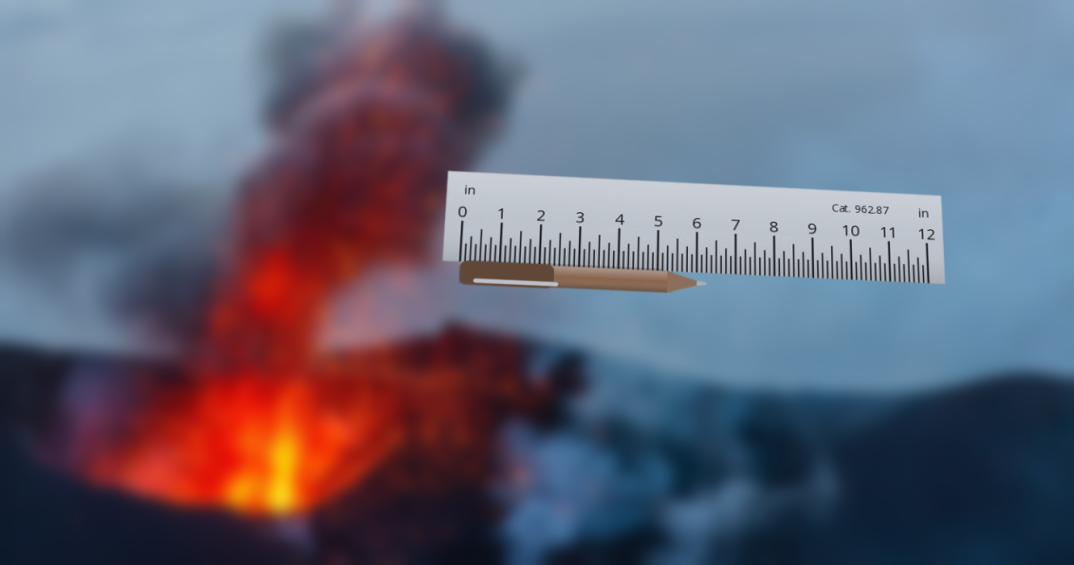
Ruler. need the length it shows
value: 6.25 in
